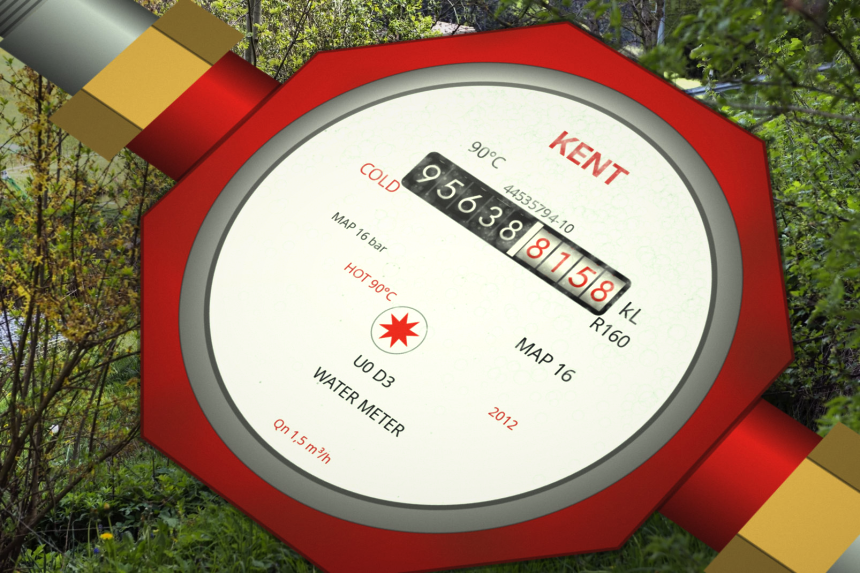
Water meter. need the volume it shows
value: 95638.8158 kL
